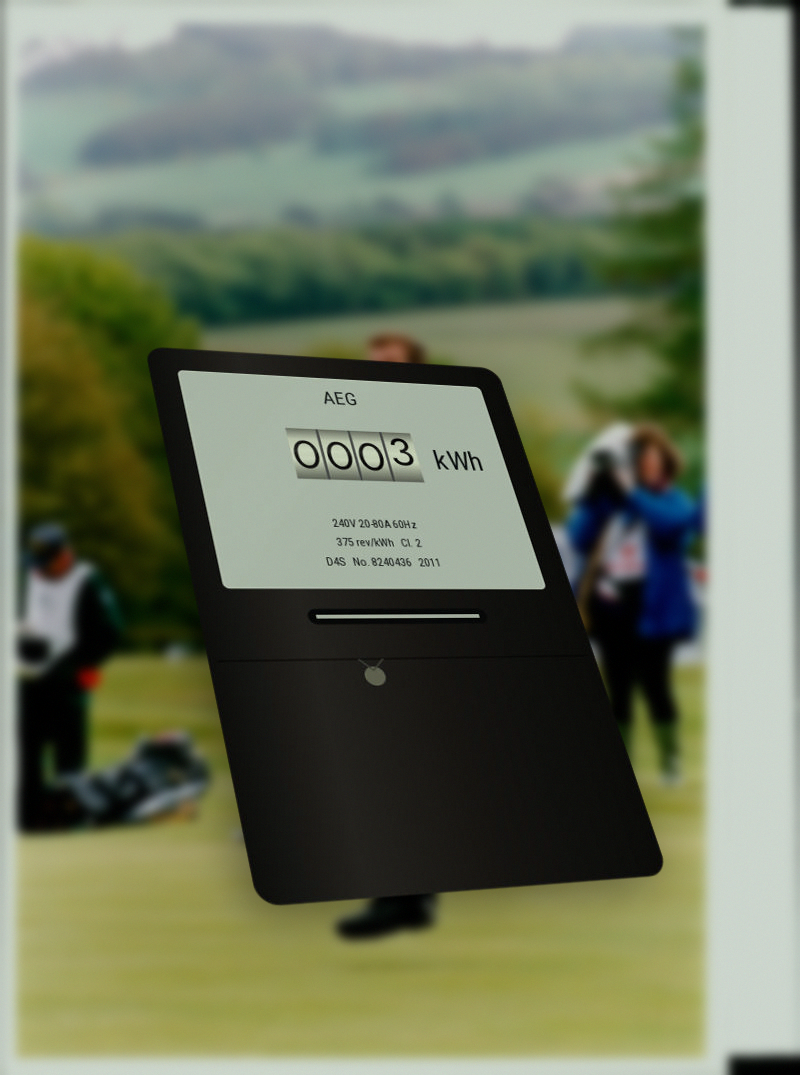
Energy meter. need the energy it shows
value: 3 kWh
